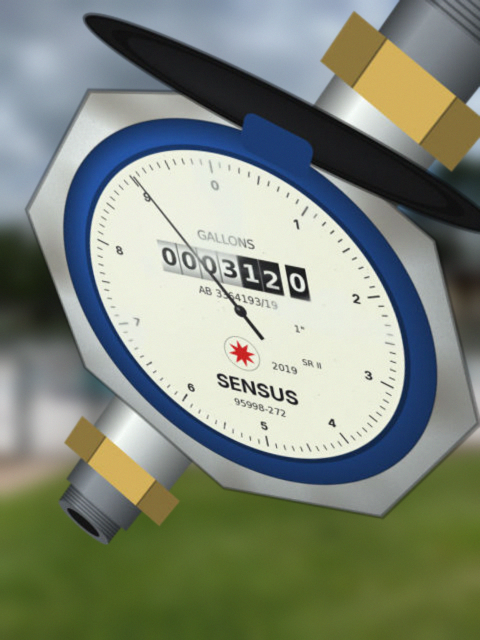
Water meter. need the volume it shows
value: 3119.0 gal
